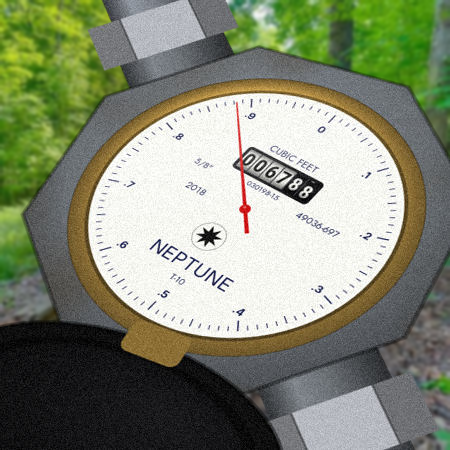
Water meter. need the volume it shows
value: 6787.88 ft³
